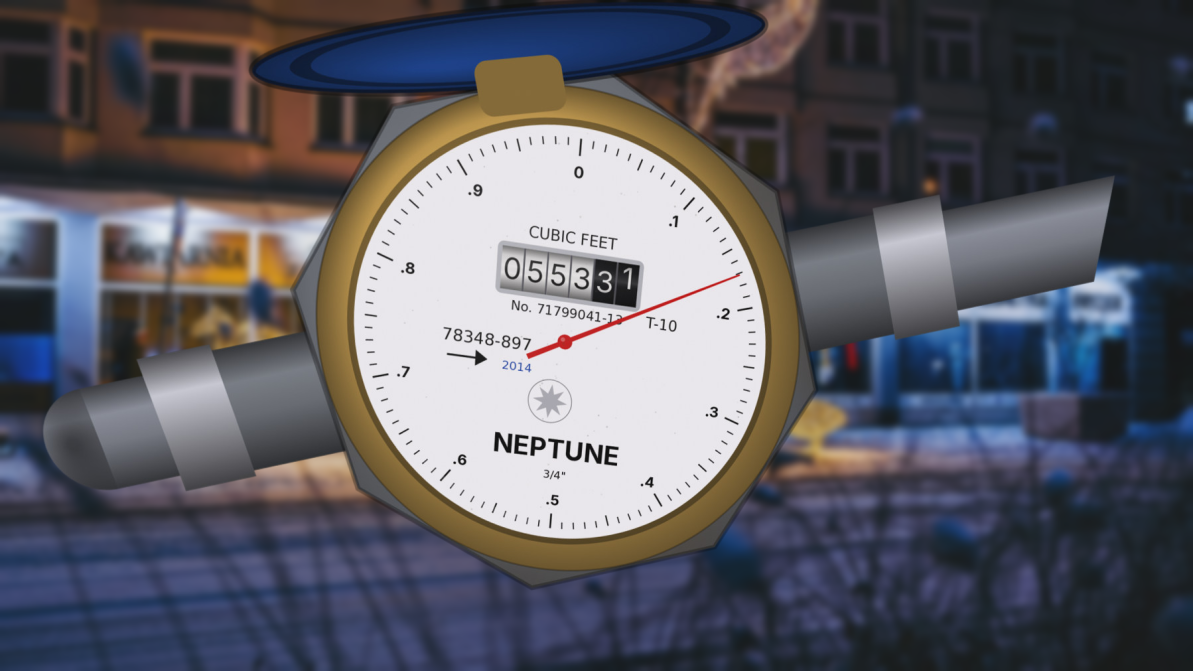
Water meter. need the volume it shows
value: 55331.17 ft³
